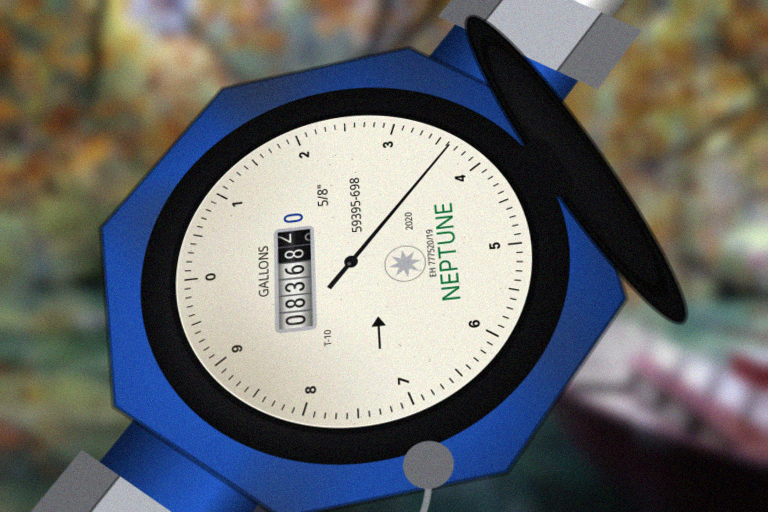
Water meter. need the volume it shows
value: 836823.6 gal
